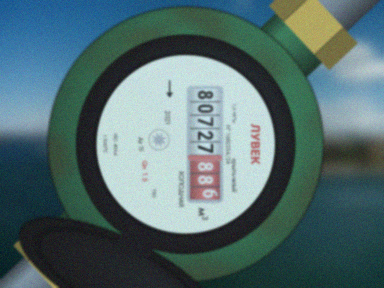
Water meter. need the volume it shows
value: 80727.886 m³
